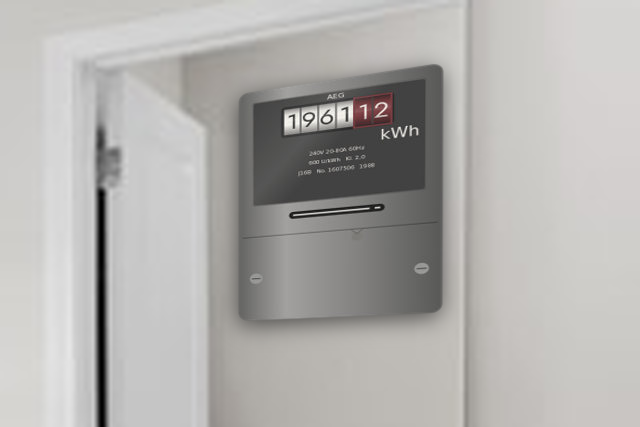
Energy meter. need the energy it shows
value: 1961.12 kWh
